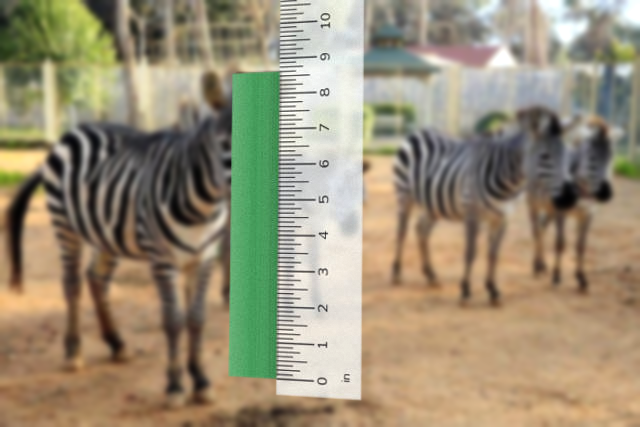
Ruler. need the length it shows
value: 8.625 in
